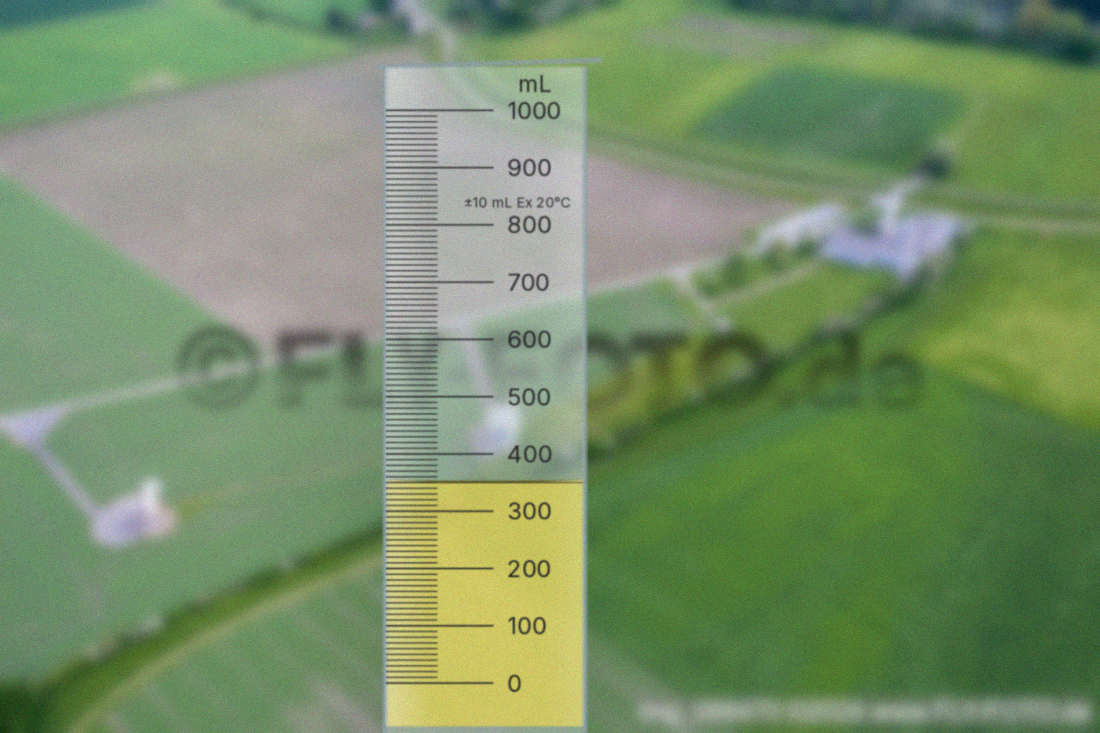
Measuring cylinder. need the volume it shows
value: 350 mL
